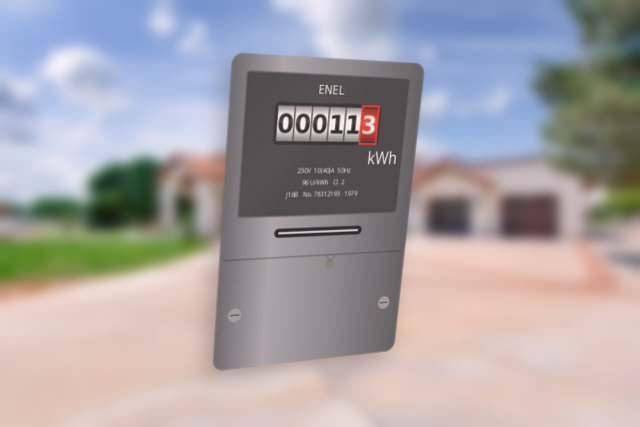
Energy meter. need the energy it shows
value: 11.3 kWh
